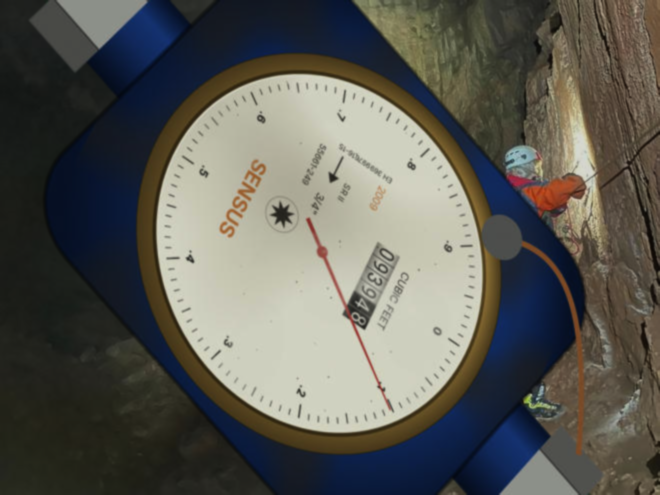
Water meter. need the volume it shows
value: 93948.10 ft³
